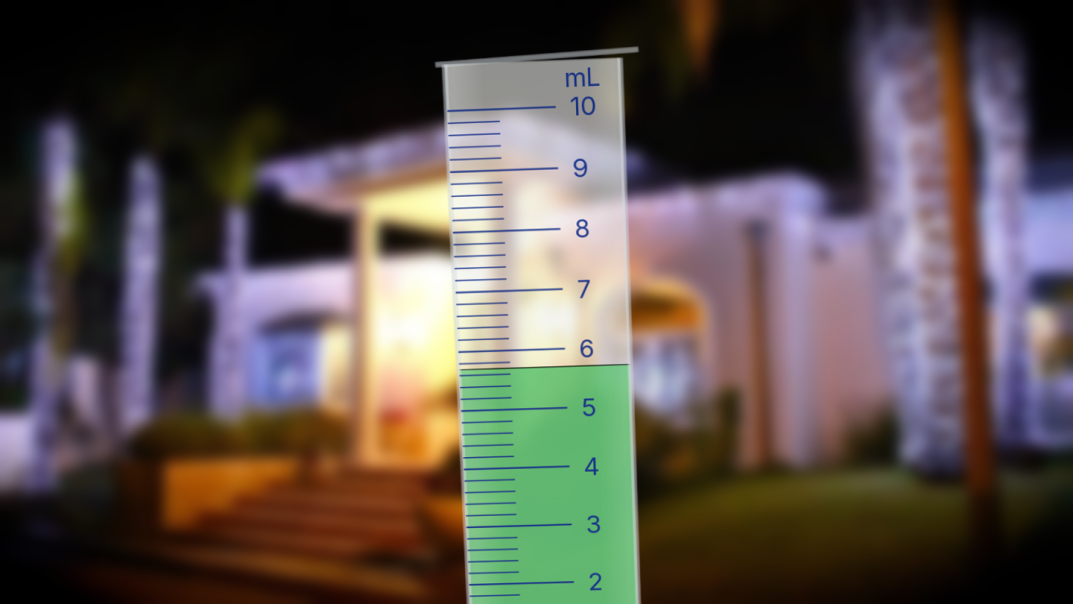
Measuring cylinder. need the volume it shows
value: 5.7 mL
